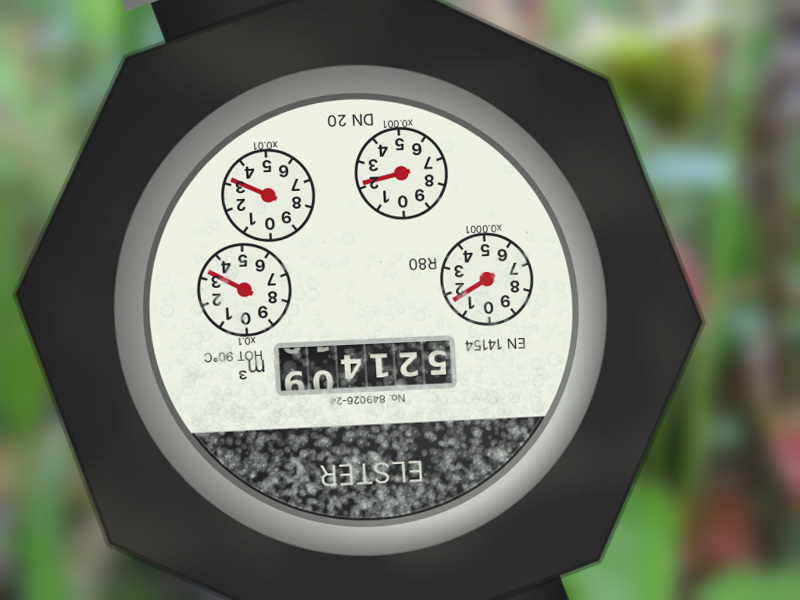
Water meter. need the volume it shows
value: 521409.3321 m³
